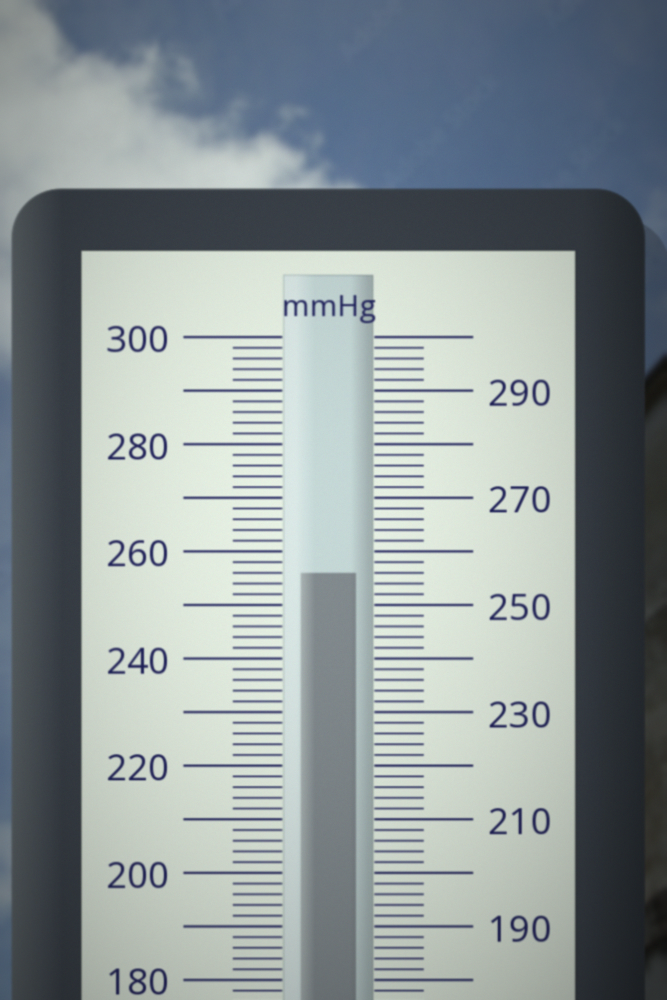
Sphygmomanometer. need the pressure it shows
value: 256 mmHg
